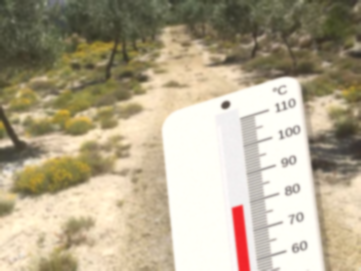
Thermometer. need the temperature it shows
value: 80 °C
